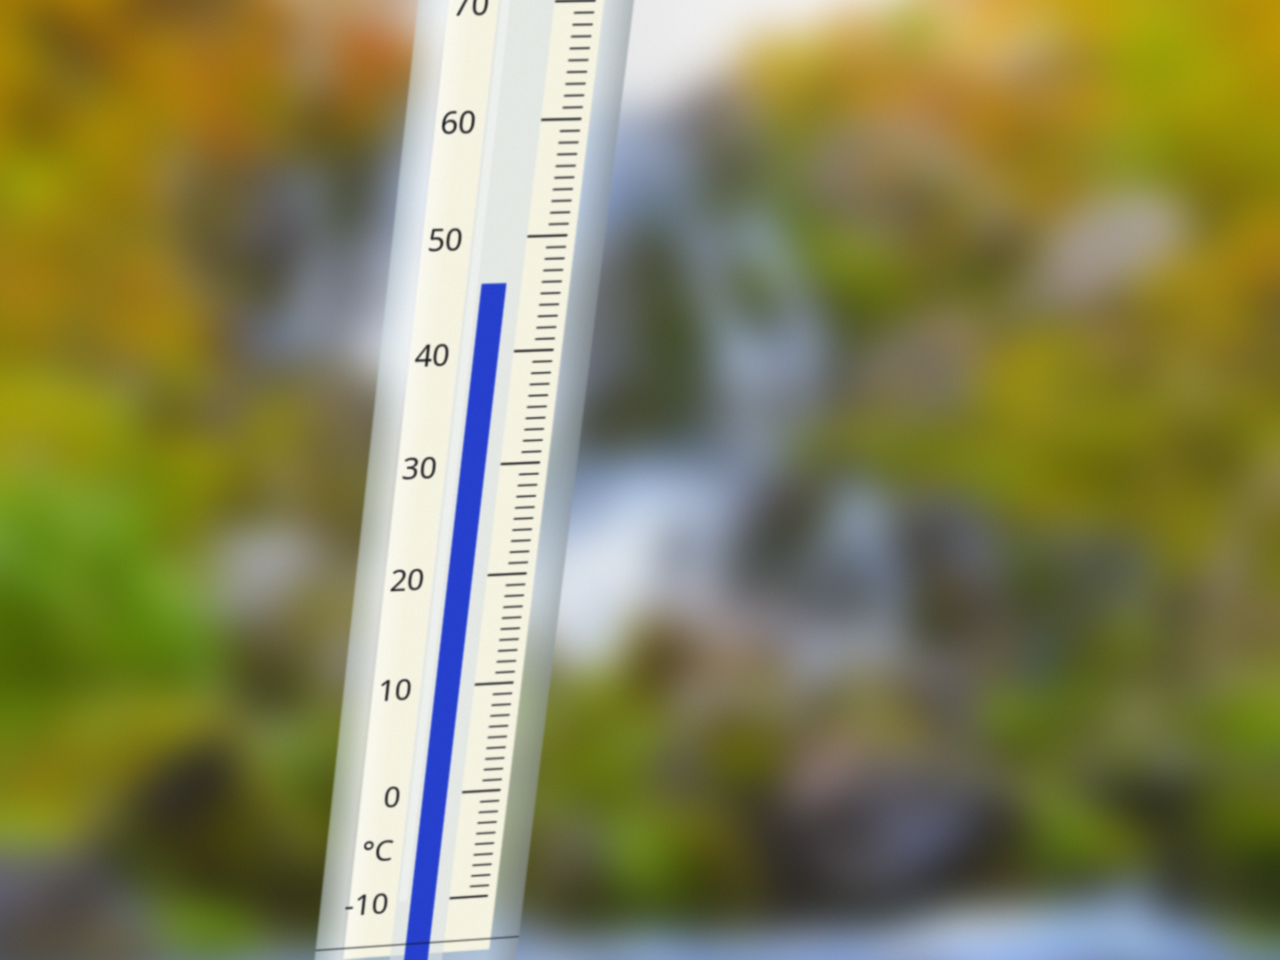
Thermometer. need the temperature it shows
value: 46 °C
